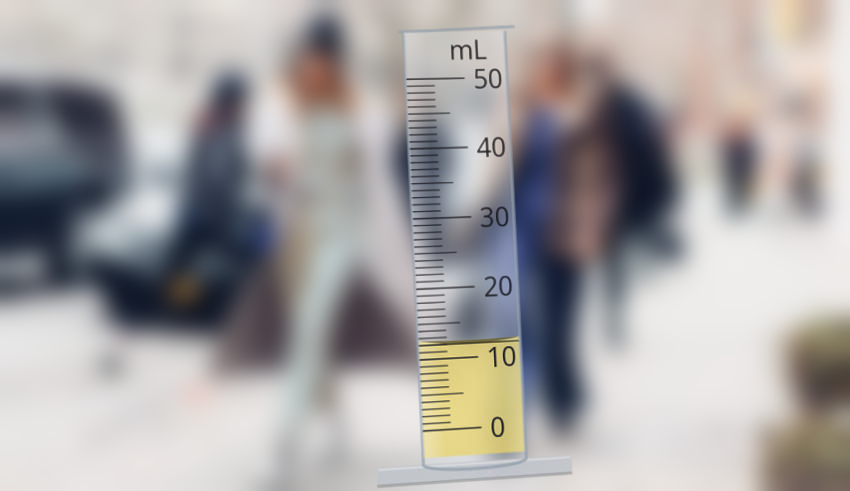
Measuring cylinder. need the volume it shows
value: 12 mL
